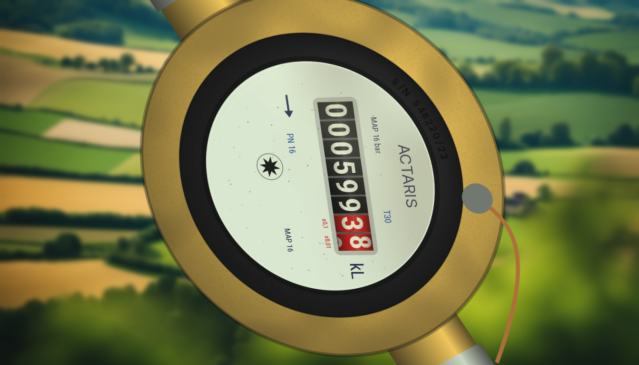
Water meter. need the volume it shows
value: 599.38 kL
